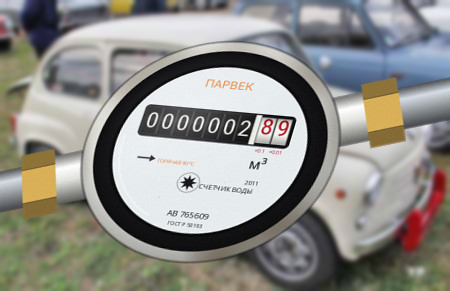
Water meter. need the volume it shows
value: 2.89 m³
